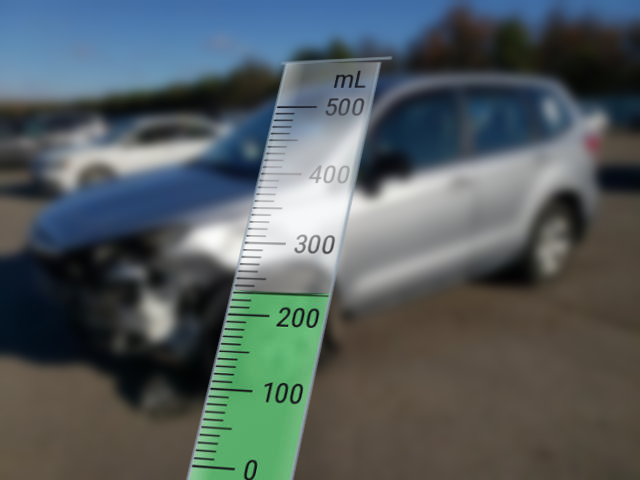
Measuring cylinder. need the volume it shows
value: 230 mL
